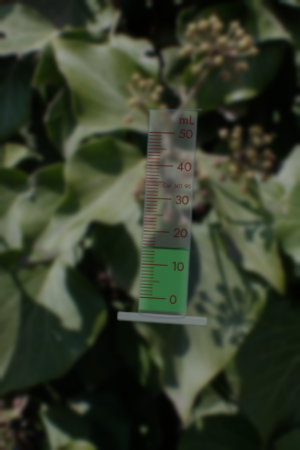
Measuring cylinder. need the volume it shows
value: 15 mL
